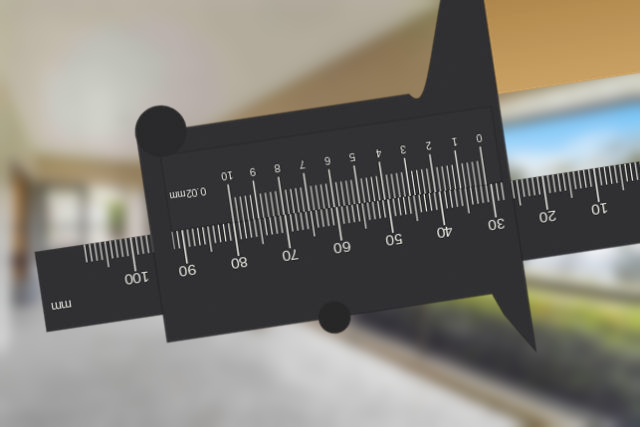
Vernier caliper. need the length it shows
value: 31.0 mm
